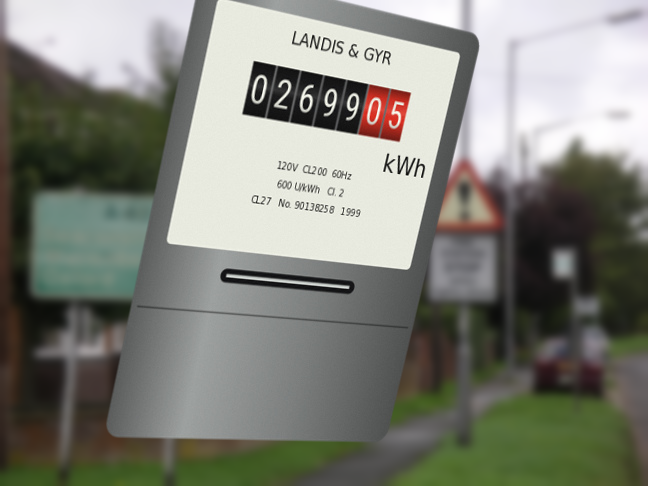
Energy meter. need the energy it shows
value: 2699.05 kWh
